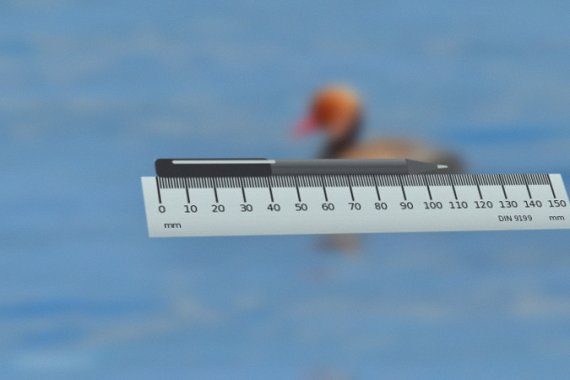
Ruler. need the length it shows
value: 110 mm
